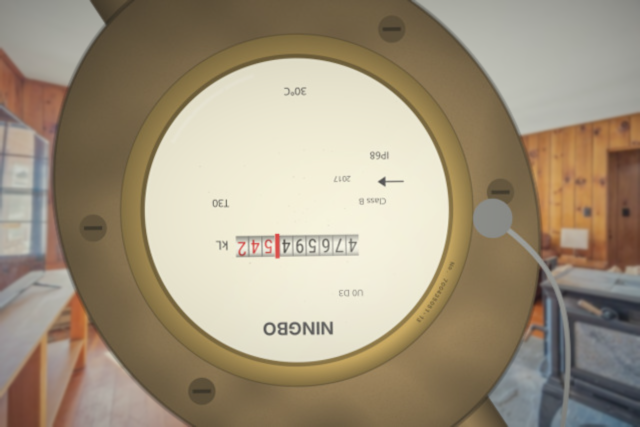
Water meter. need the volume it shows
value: 476594.542 kL
